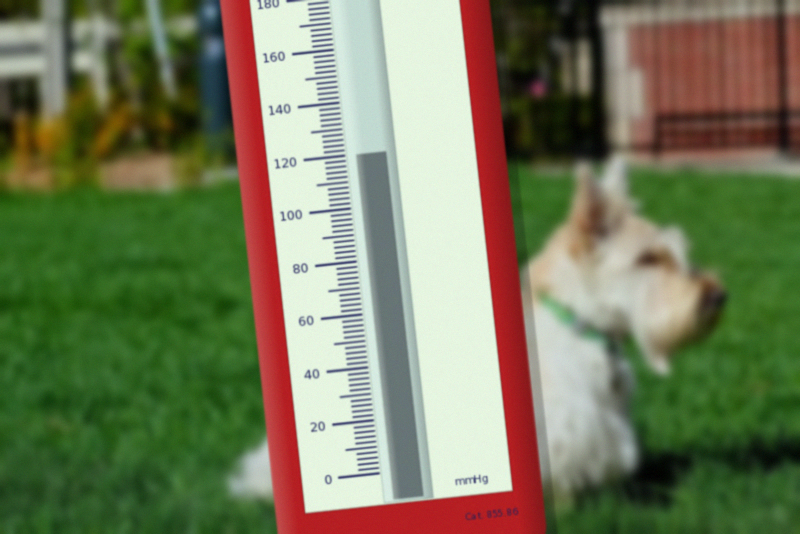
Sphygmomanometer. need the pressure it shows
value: 120 mmHg
